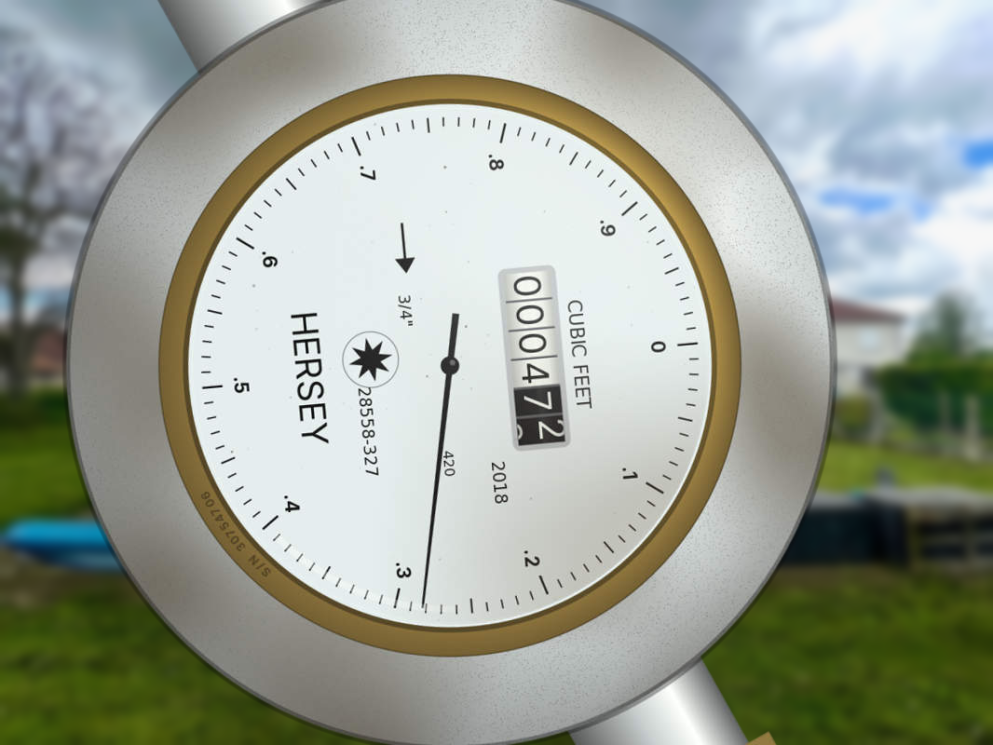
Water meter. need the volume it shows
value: 472.28 ft³
